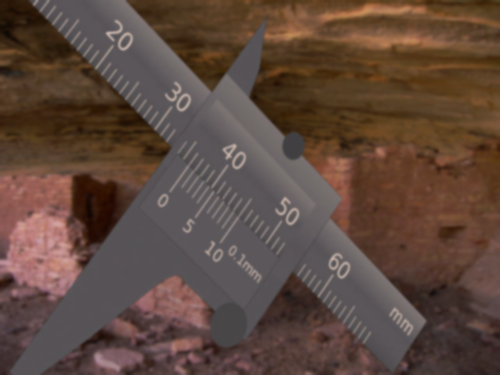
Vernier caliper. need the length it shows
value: 36.0 mm
